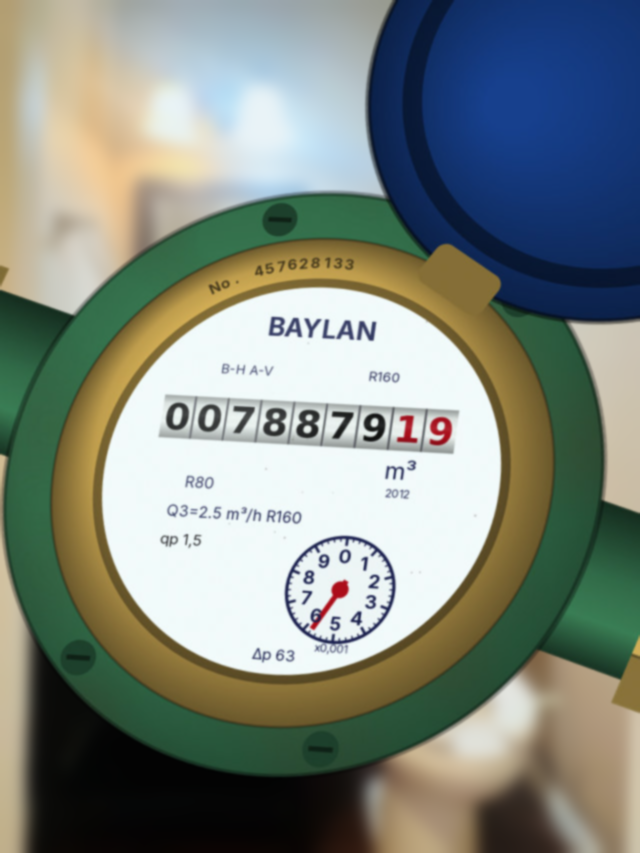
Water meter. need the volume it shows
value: 78879.195 m³
